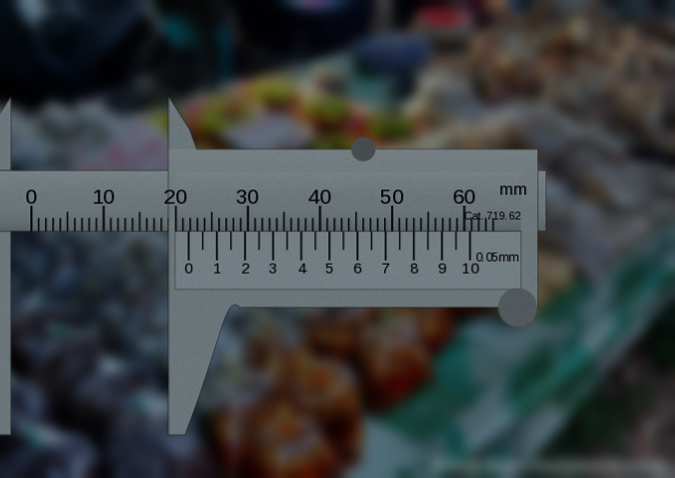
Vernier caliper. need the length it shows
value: 21.8 mm
